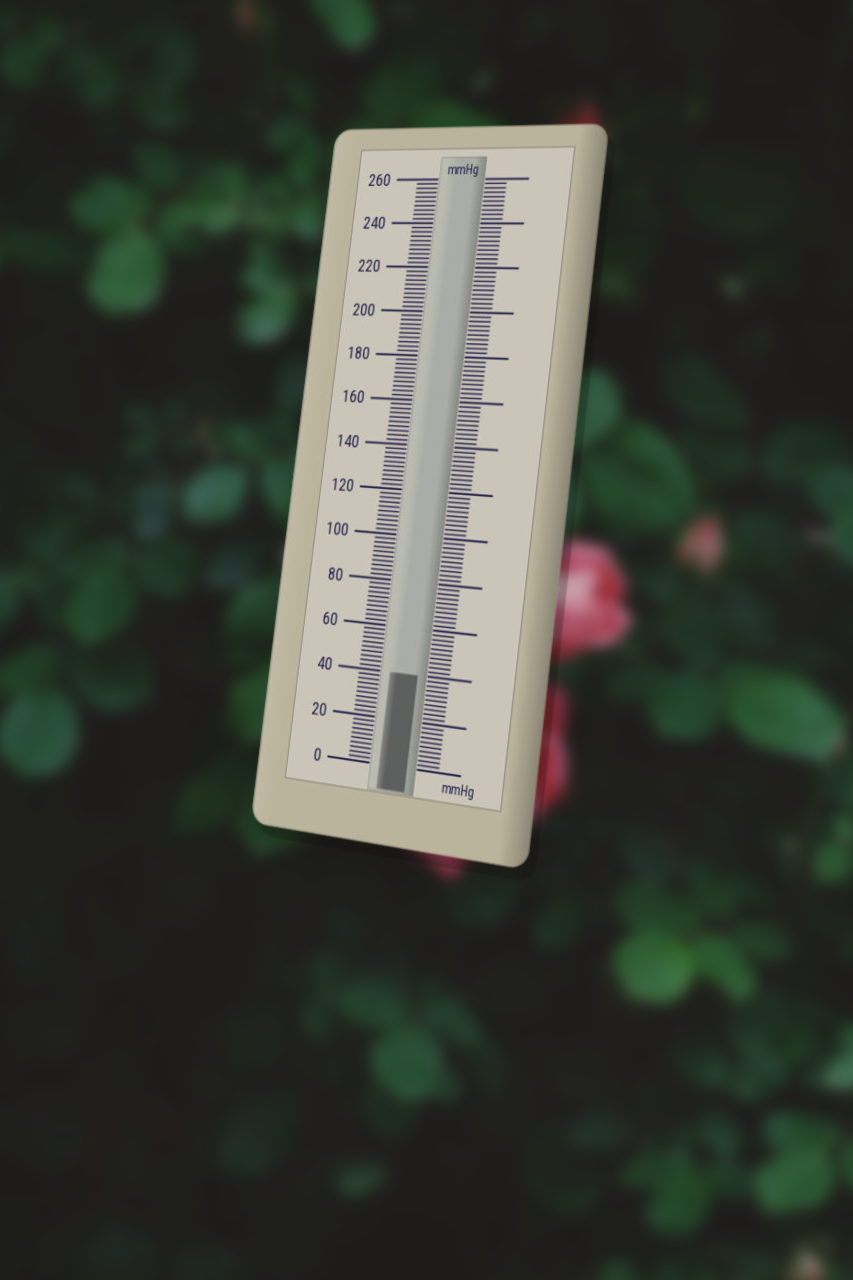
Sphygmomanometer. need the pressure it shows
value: 40 mmHg
